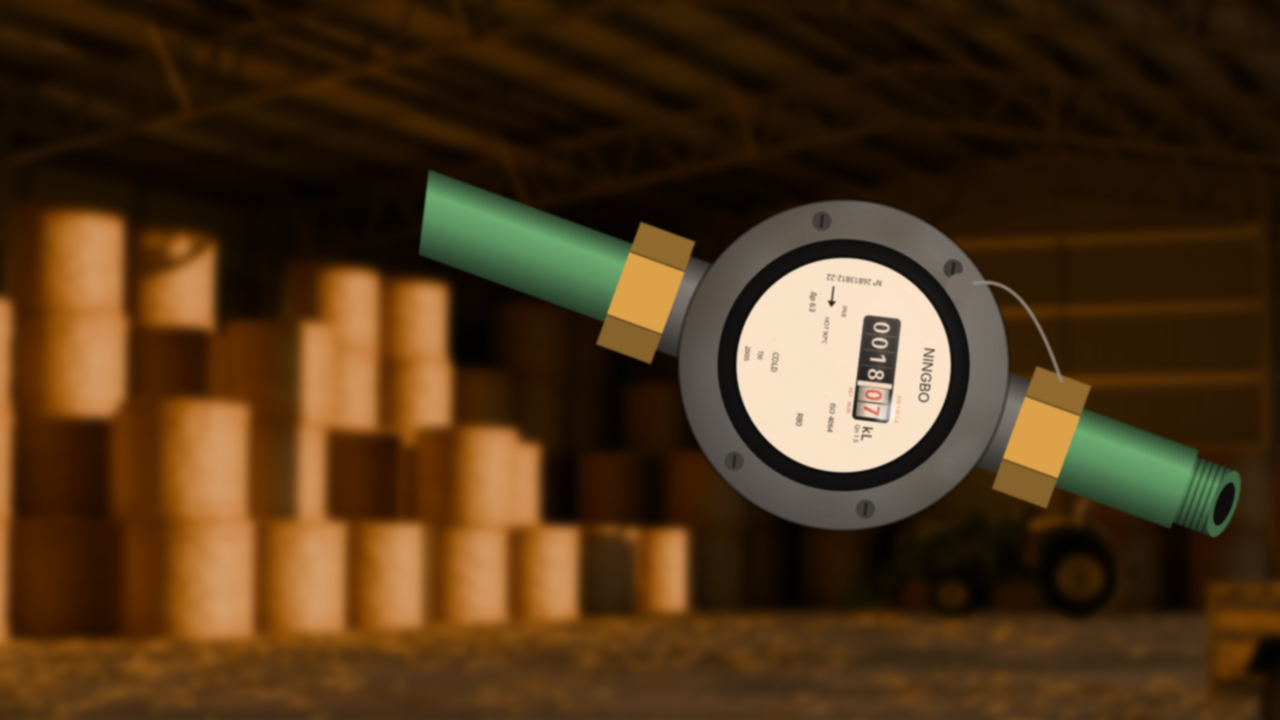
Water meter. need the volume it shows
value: 18.07 kL
